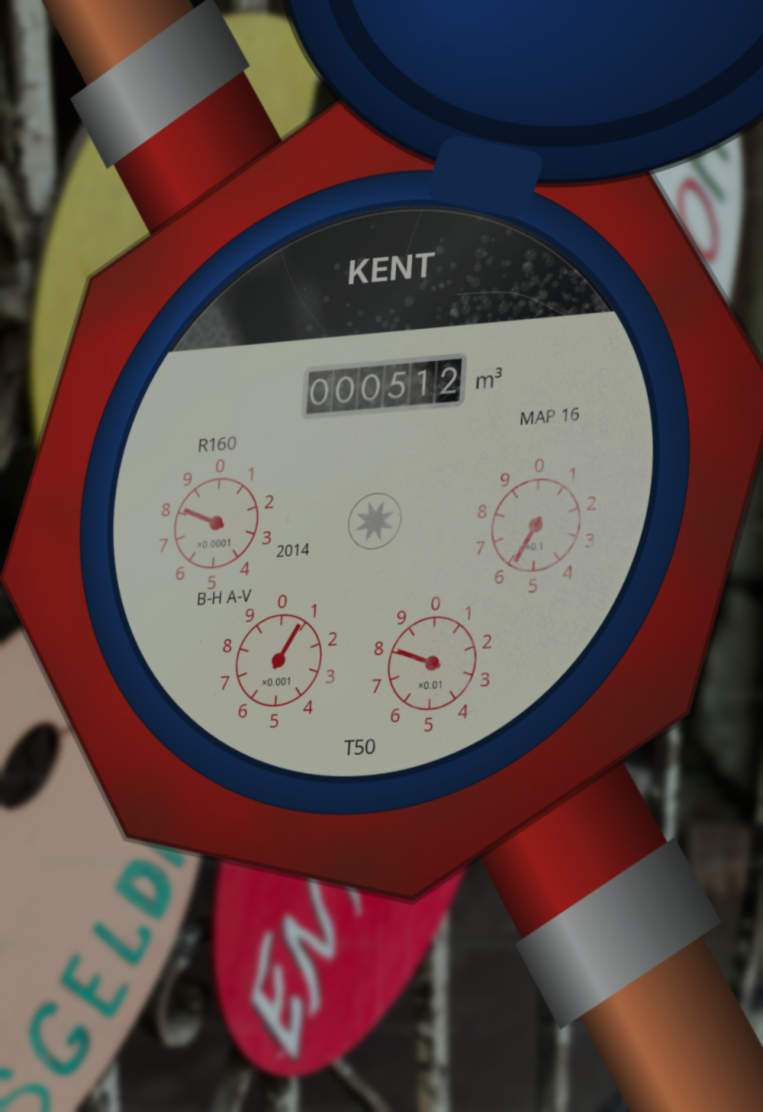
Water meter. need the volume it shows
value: 512.5808 m³
